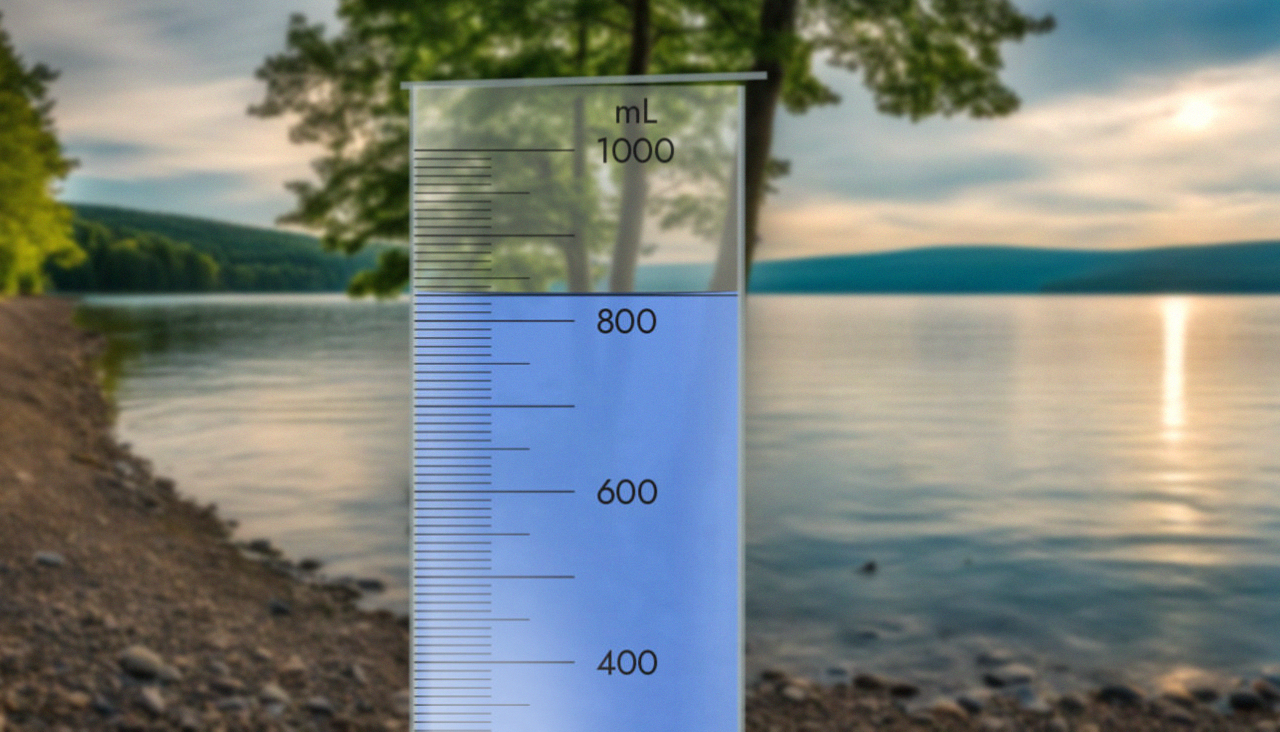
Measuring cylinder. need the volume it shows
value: 830 mL
